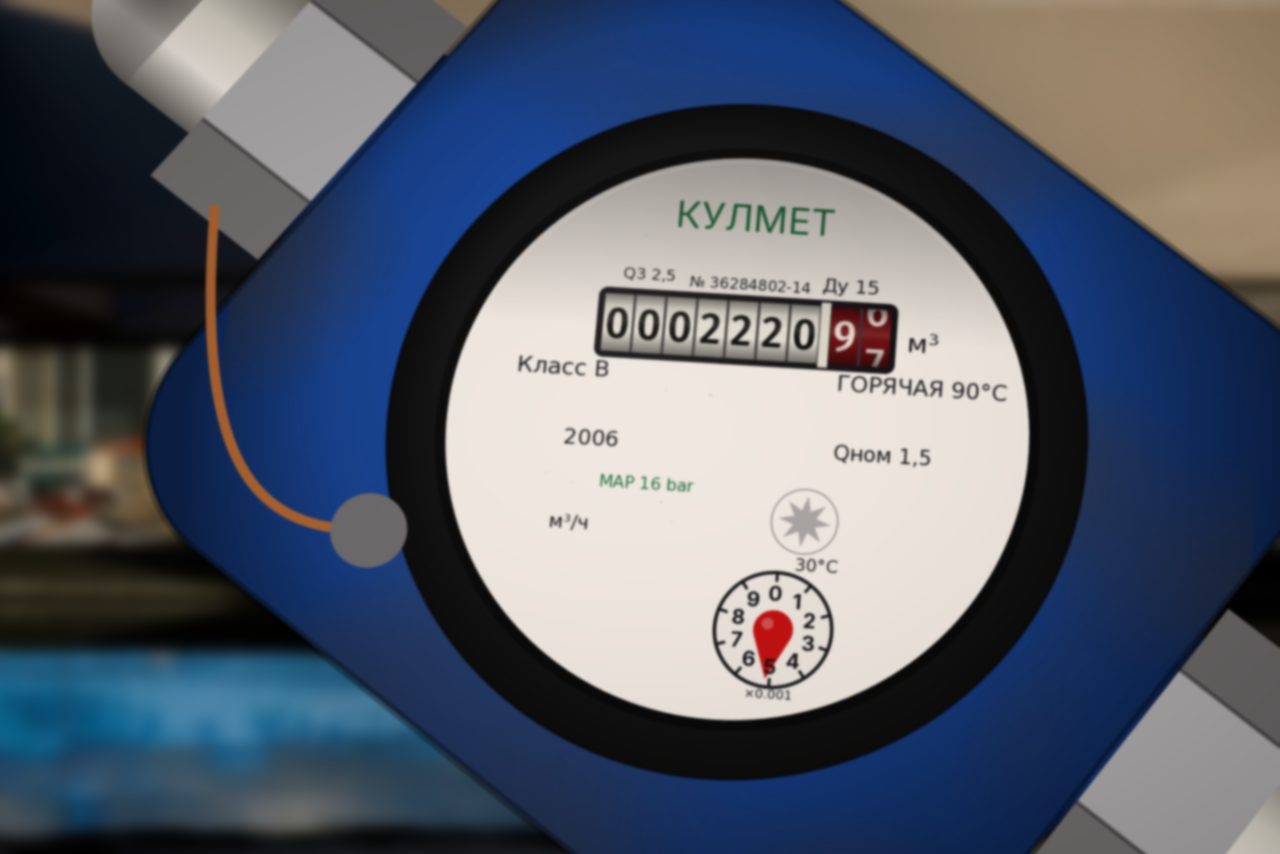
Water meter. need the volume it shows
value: 2220.965 m³
